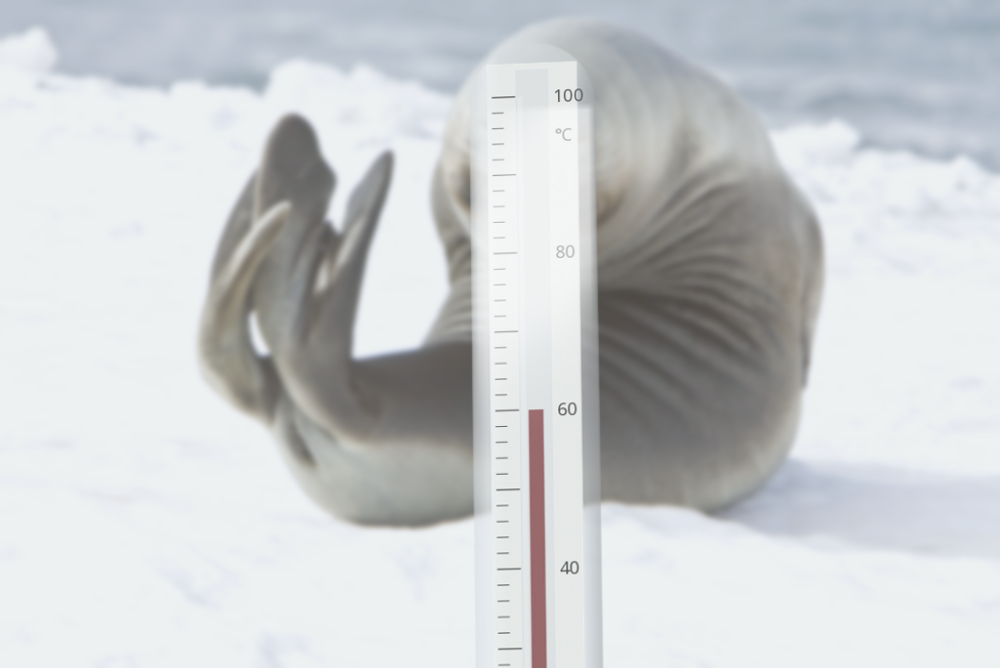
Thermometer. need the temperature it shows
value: 60 °C
